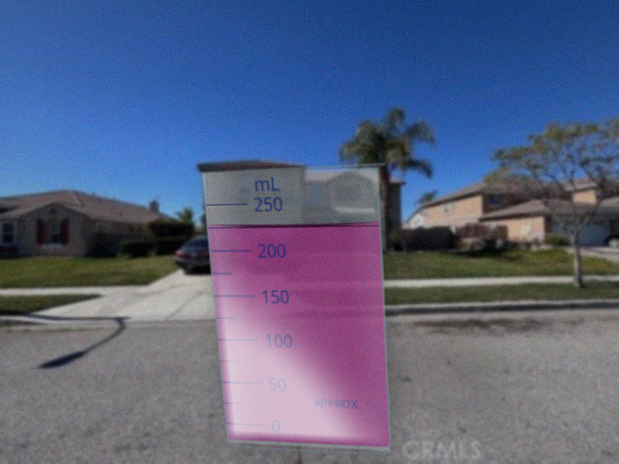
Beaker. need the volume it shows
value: 225 mL
